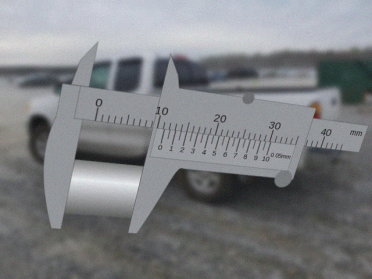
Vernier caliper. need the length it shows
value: 11.2 mm
